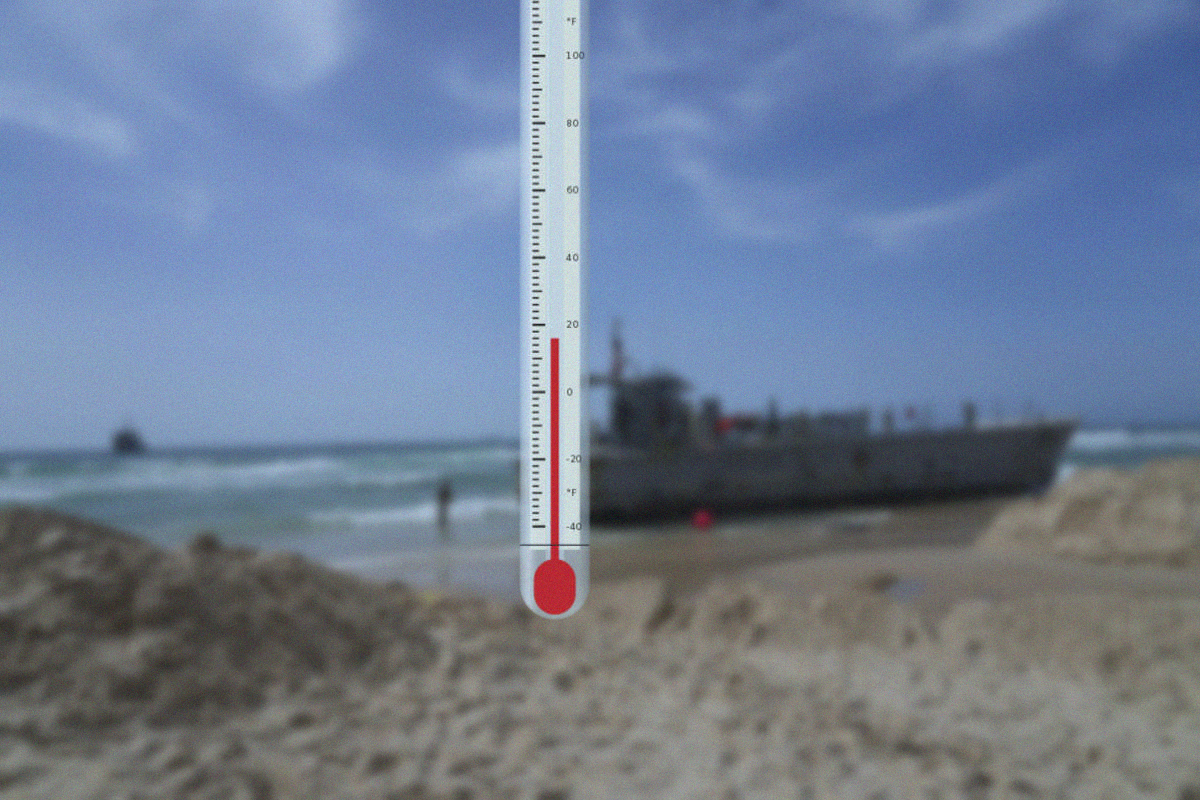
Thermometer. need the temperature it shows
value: 16 °F
